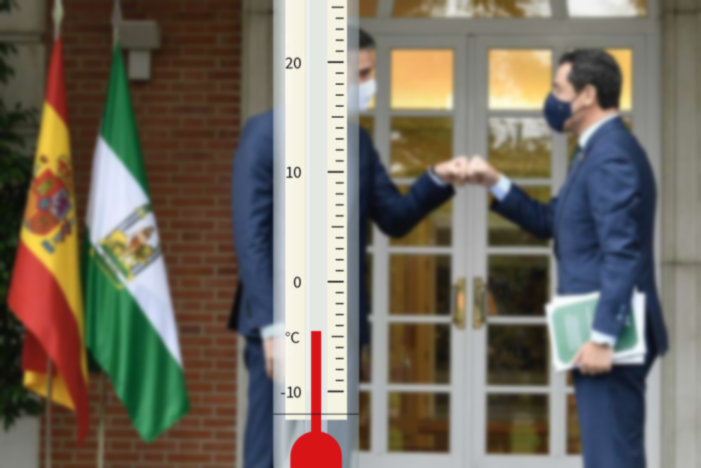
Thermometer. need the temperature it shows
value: -4.5 °C
